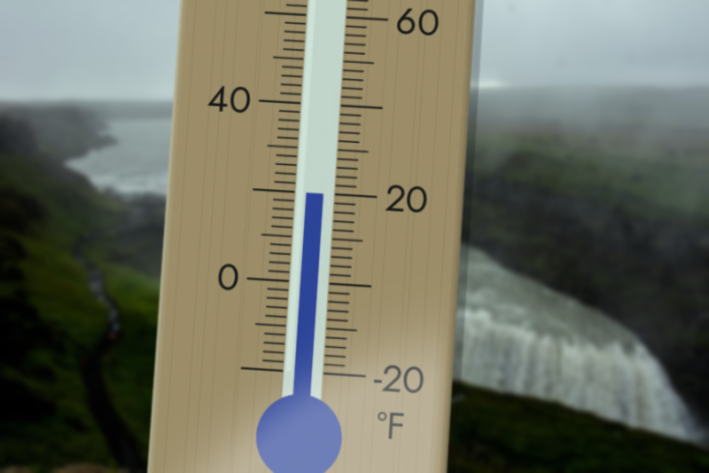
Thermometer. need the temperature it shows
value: 20 °F
